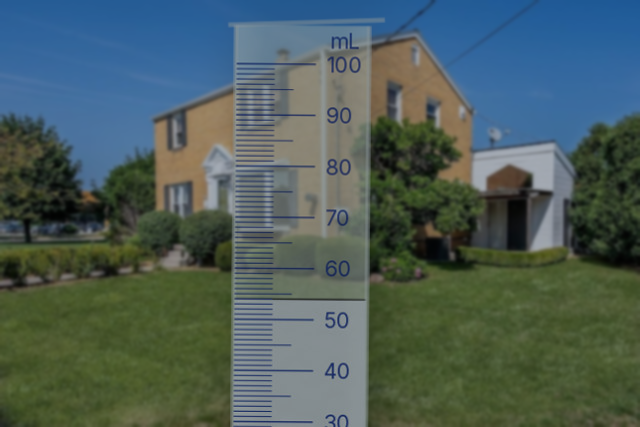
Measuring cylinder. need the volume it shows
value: 54 mL
